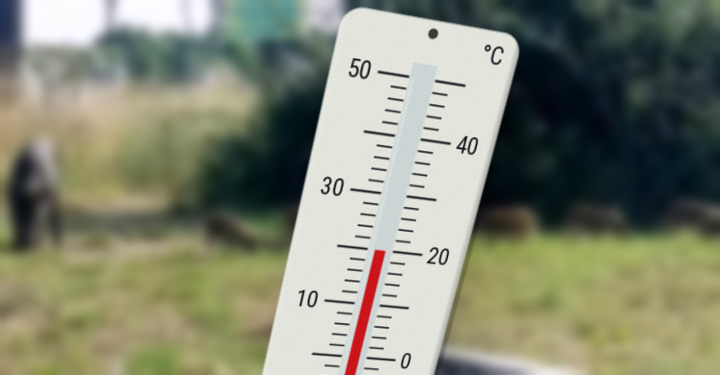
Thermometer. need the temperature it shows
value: 20 °C
